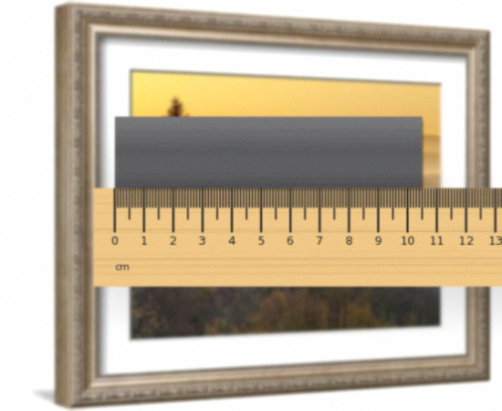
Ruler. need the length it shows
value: 10.5 cm
